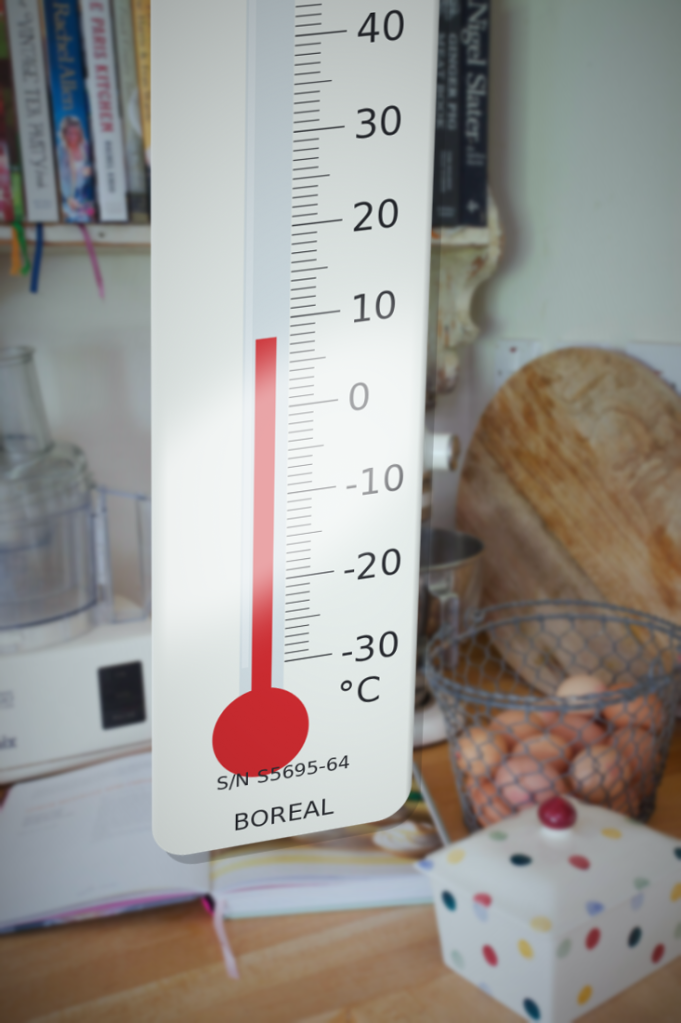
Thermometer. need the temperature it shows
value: 8 °C
